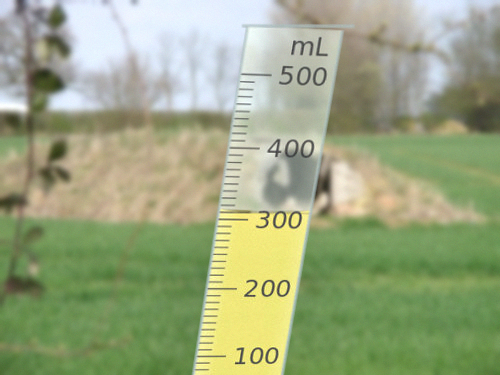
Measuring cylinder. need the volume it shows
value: 310 mL
